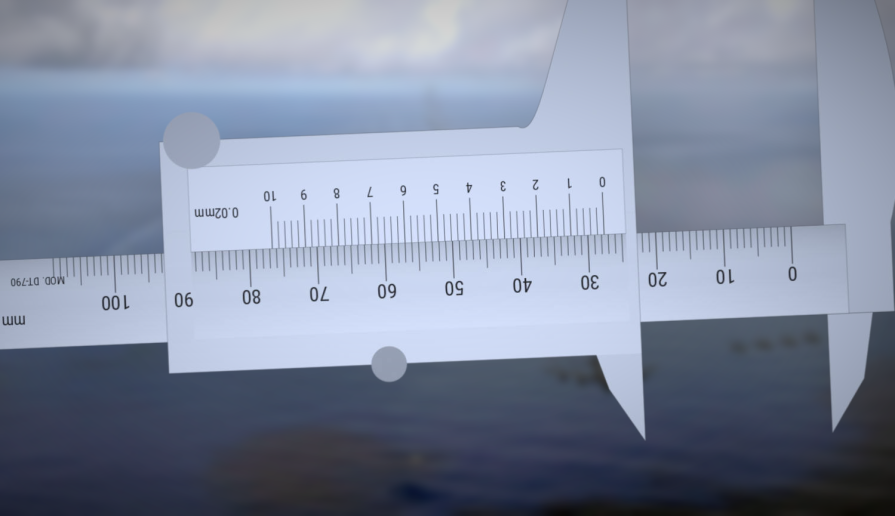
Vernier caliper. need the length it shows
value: 27.6 mm
